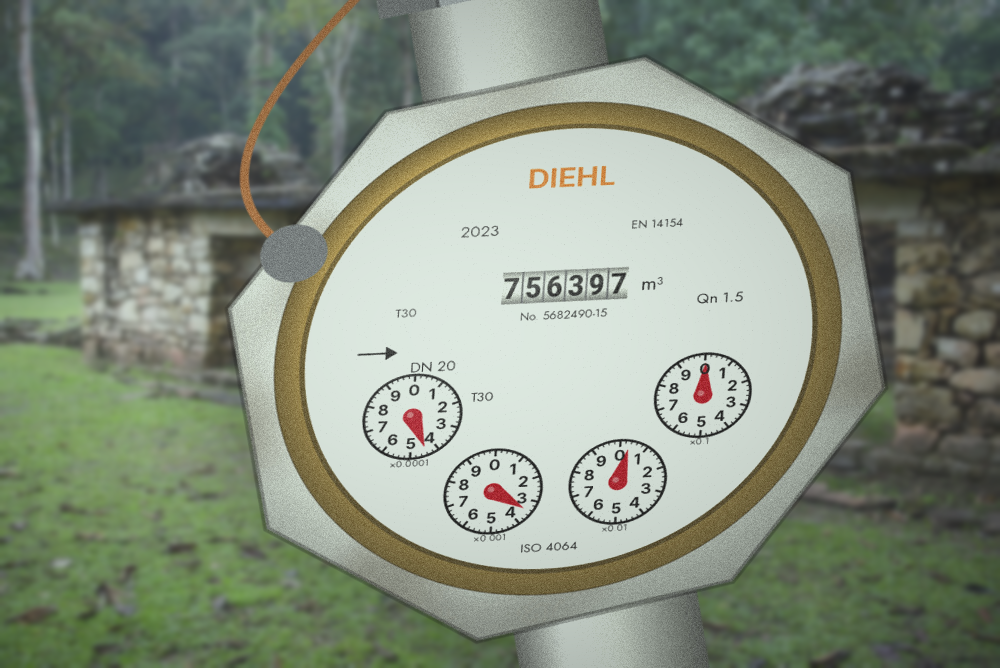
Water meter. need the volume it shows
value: 756397.0034 m³
